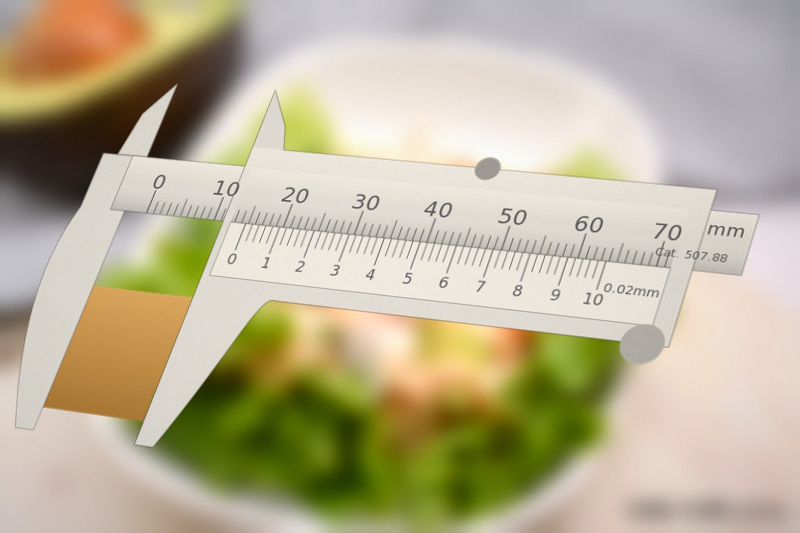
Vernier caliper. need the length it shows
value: 14.6 mm
